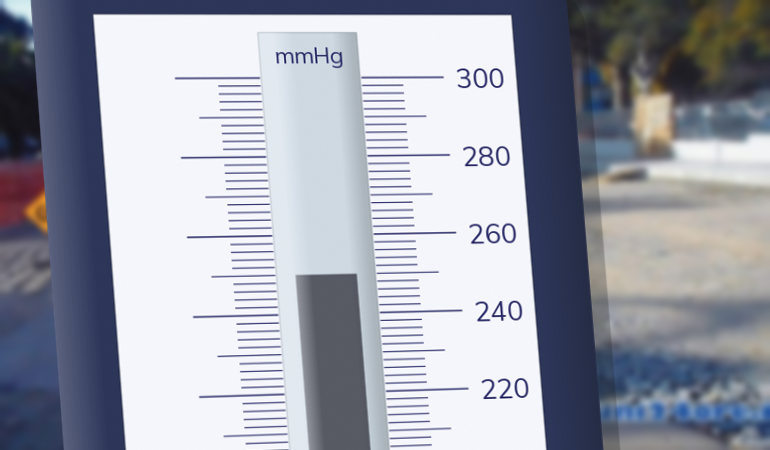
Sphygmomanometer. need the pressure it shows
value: 250 mmHg
